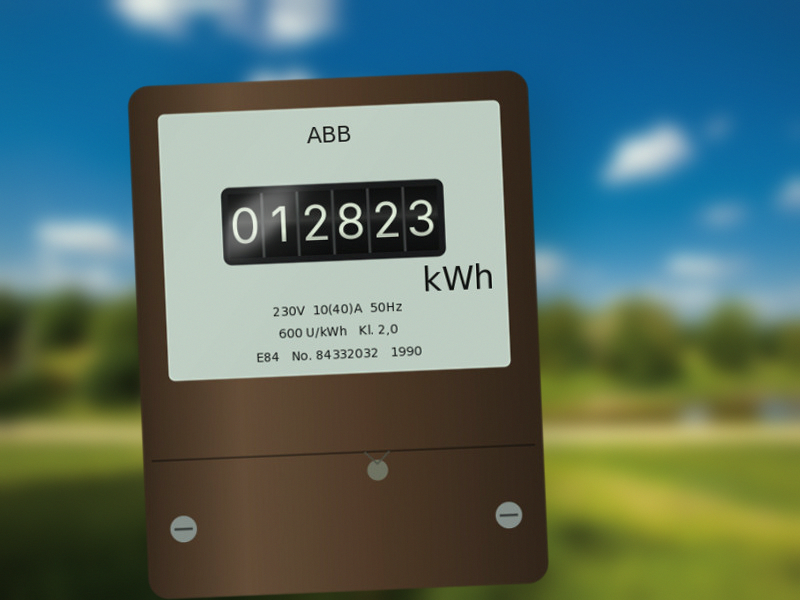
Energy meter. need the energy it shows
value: 12823 kWh
